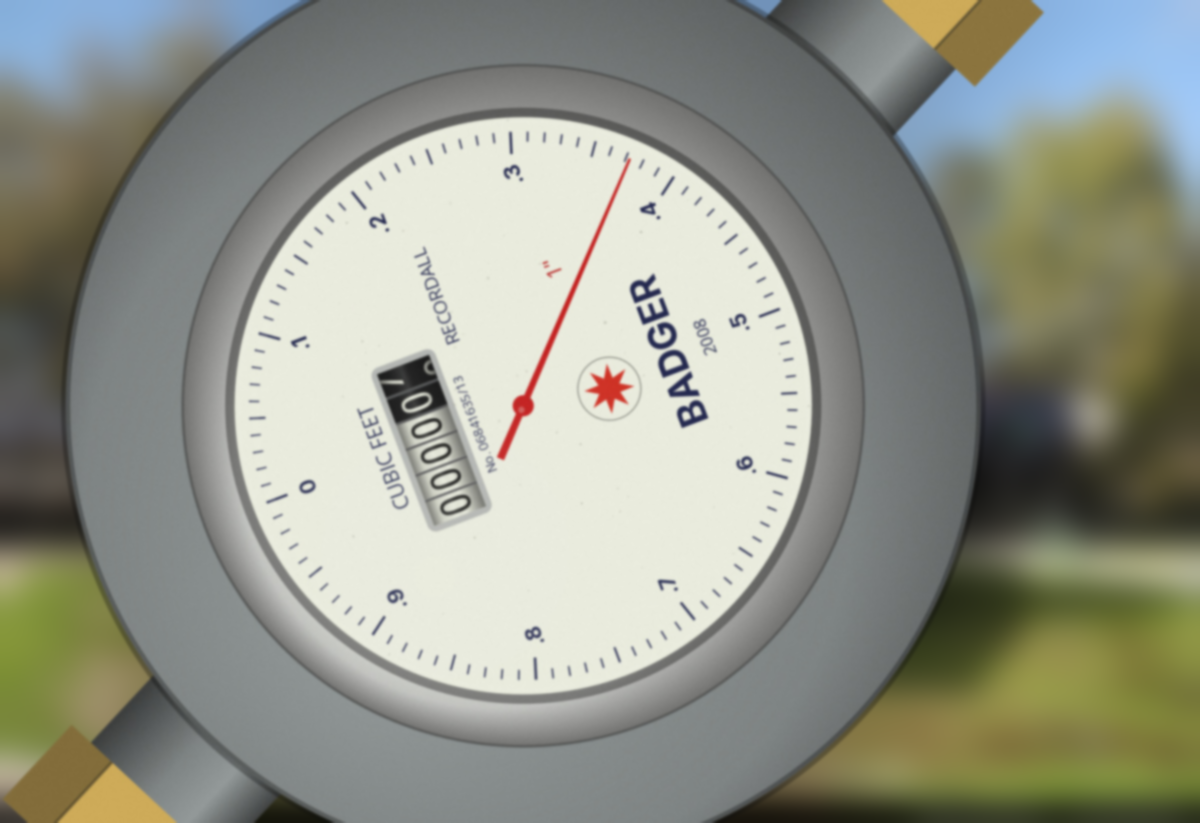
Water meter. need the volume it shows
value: 7.37 ft³
